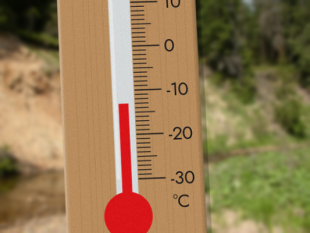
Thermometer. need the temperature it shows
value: -13 °C
